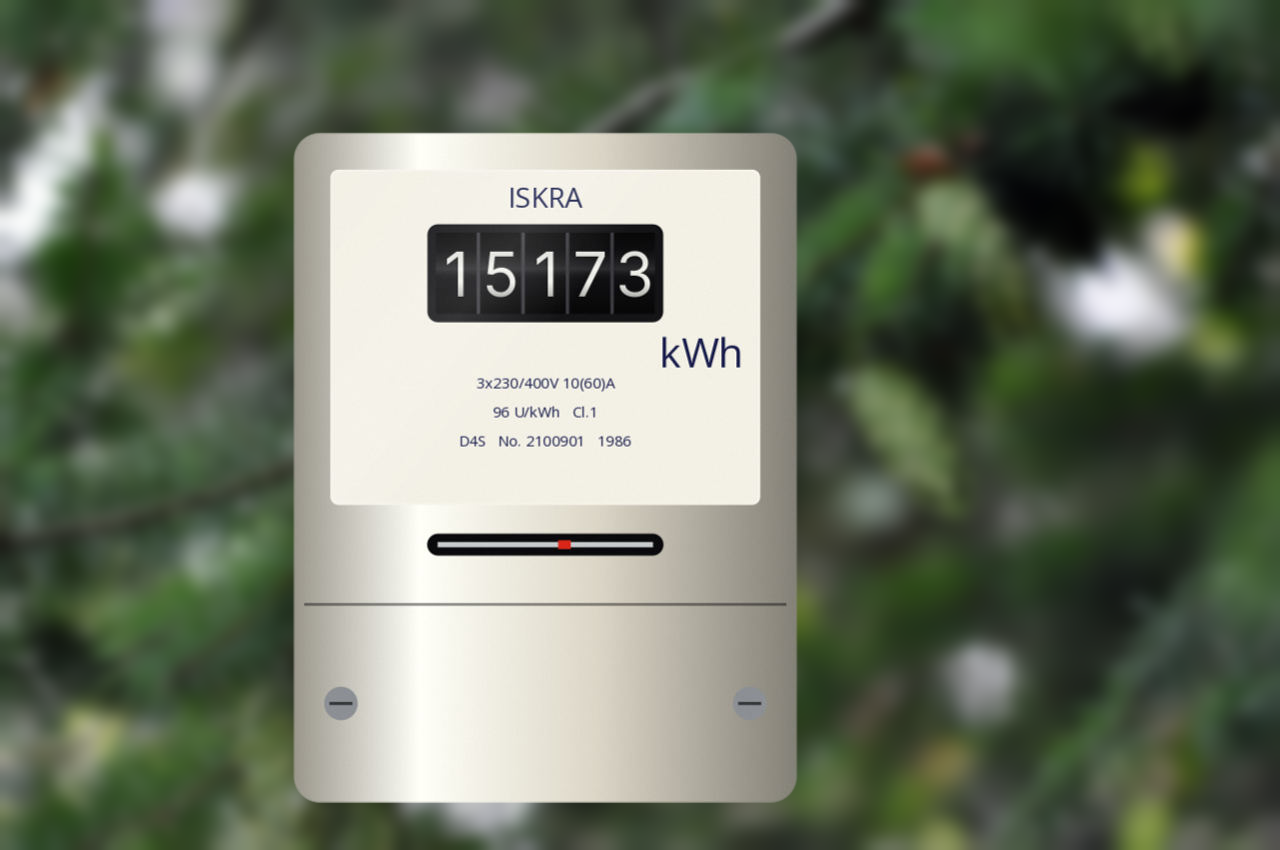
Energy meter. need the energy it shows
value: 15173 kWh
